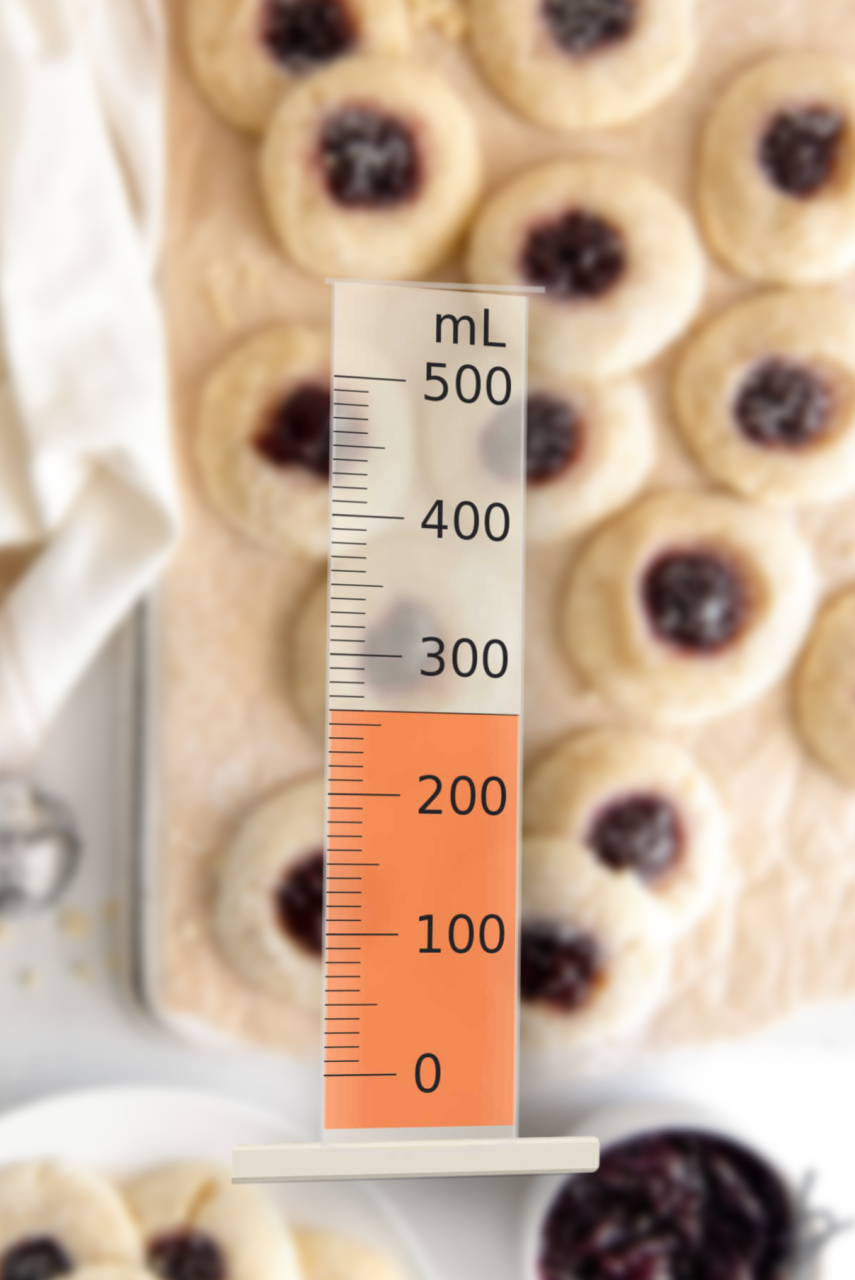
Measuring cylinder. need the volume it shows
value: 260 mL
